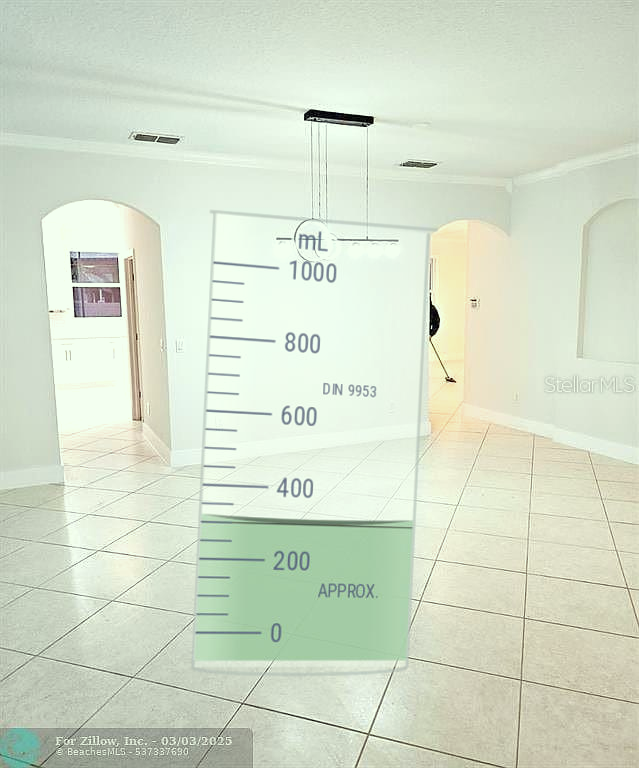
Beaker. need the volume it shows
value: 300 mL
